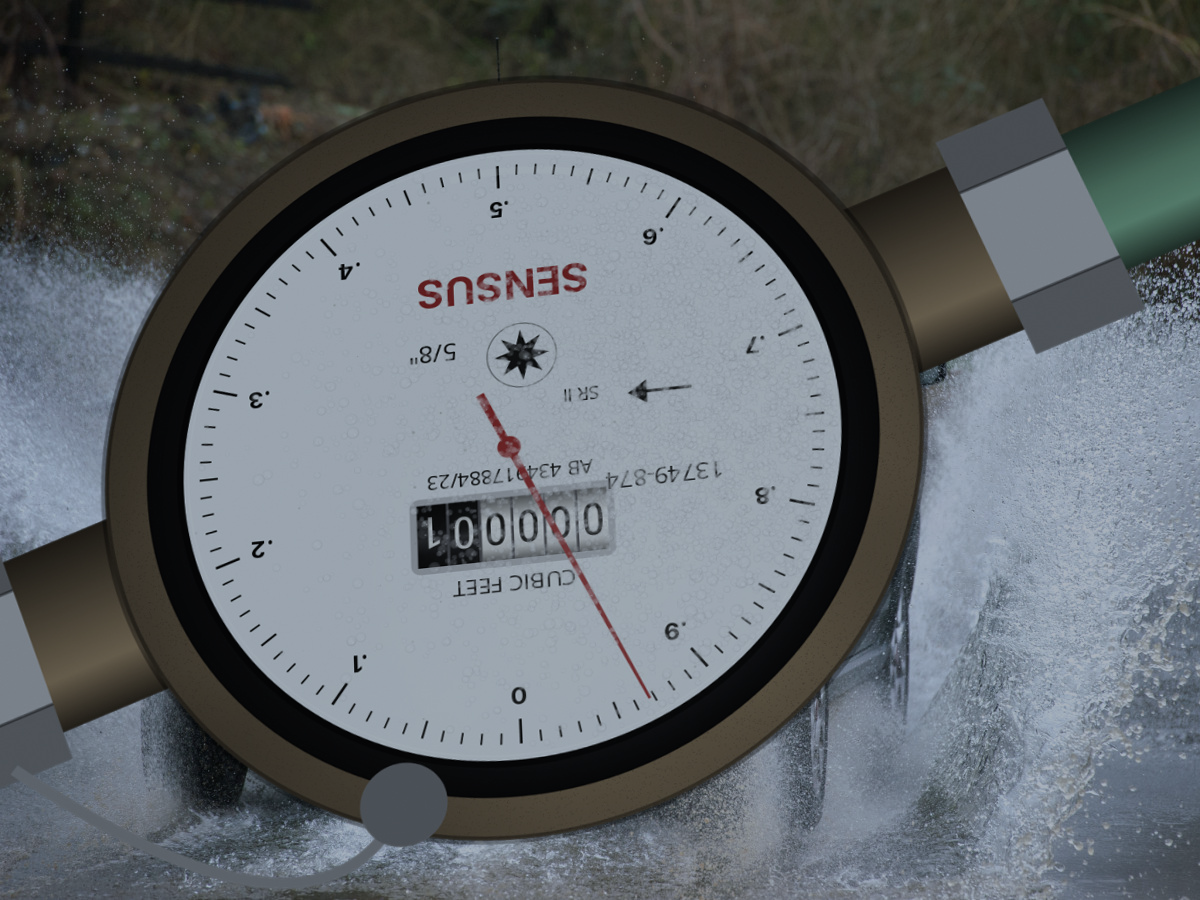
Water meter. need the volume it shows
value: 0.93 ft³
